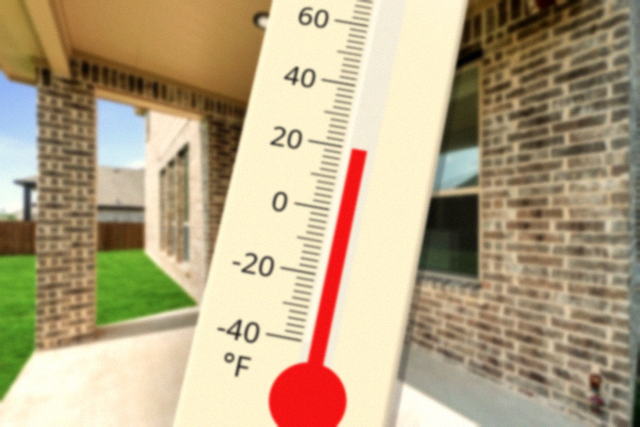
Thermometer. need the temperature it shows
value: 20 °F
